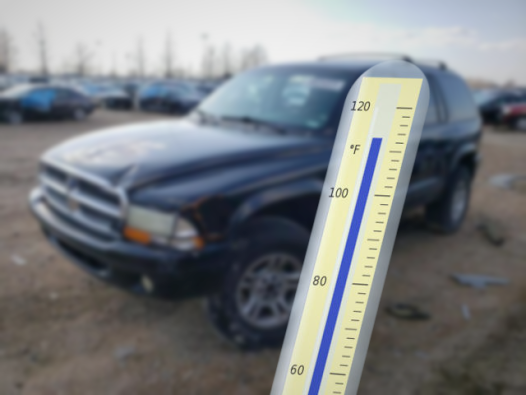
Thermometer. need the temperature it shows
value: 113 °F
